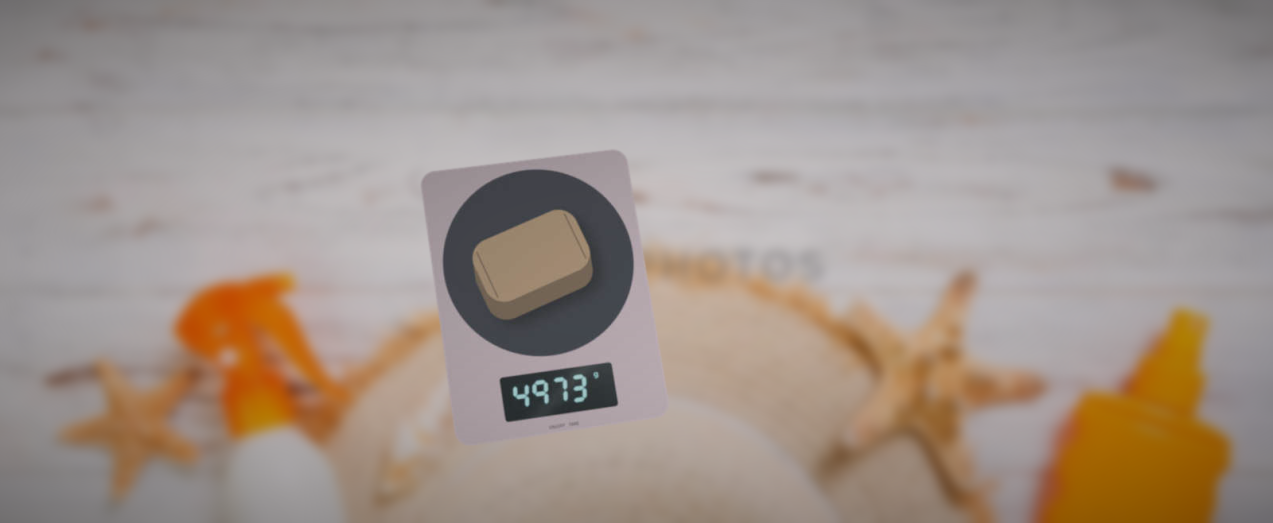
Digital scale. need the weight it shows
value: 4973 g
